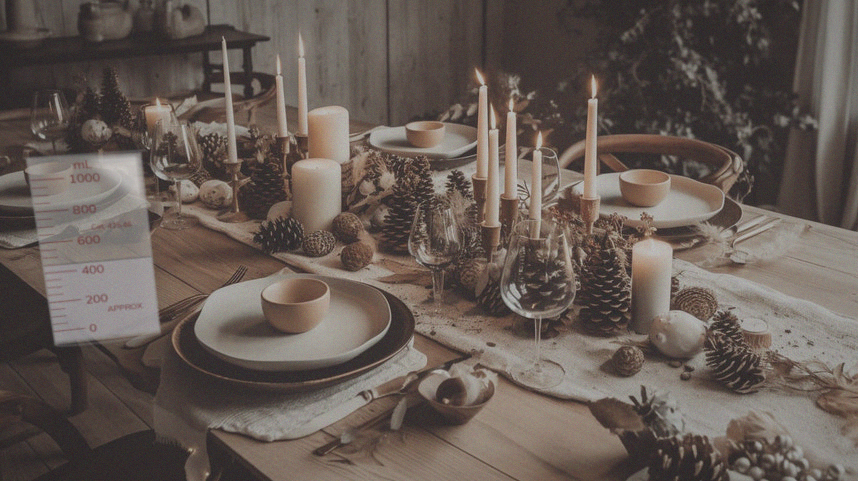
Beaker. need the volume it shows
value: 450 mL
